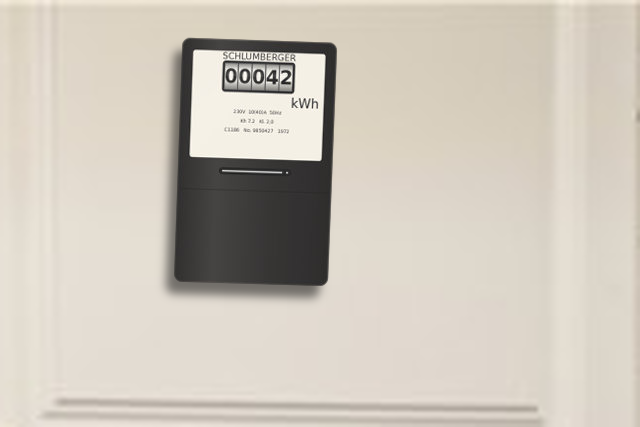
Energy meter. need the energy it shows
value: 42 kWh
